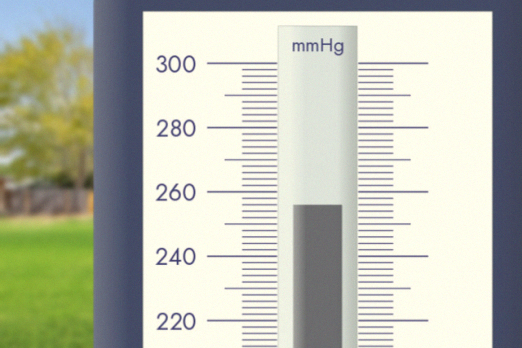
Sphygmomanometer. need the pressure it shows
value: 256 mmHg
